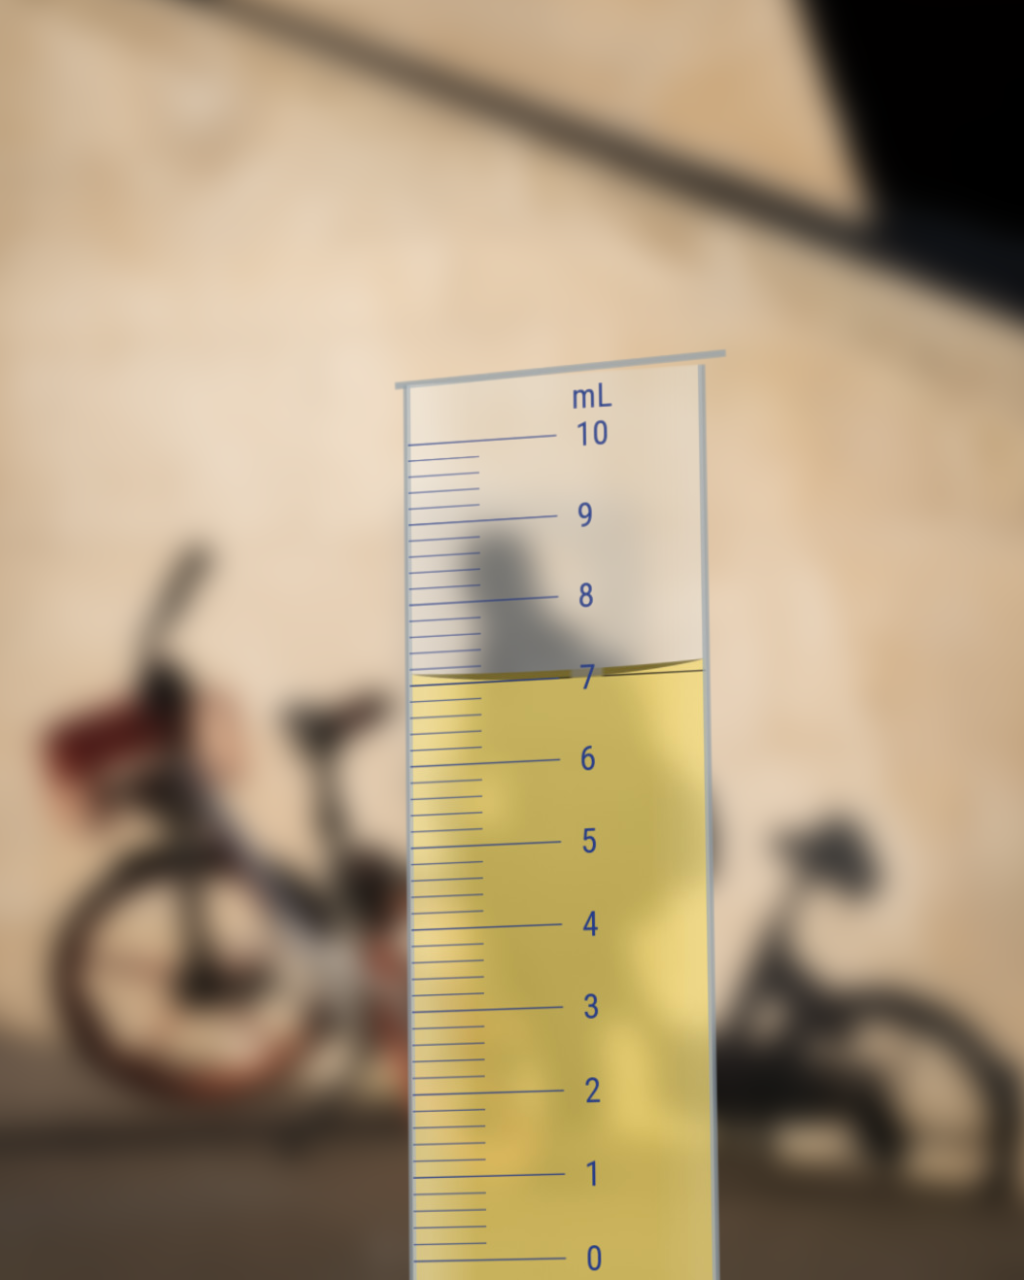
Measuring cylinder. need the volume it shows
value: 7 mL
